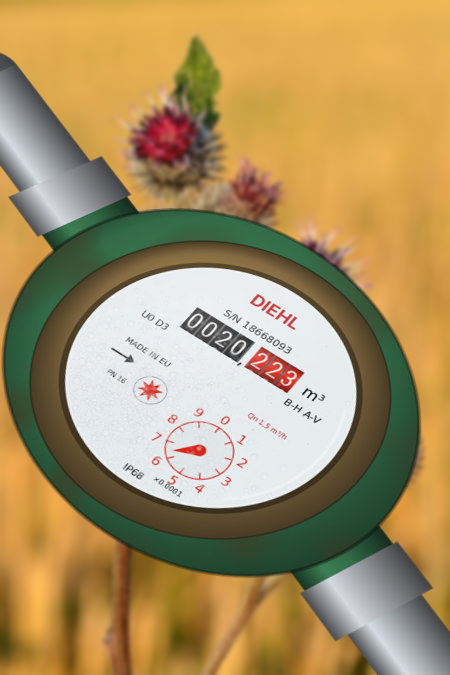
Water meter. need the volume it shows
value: 20.2236 m³
